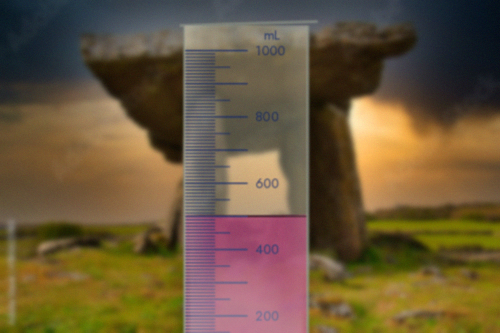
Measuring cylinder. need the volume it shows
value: 500 mL
